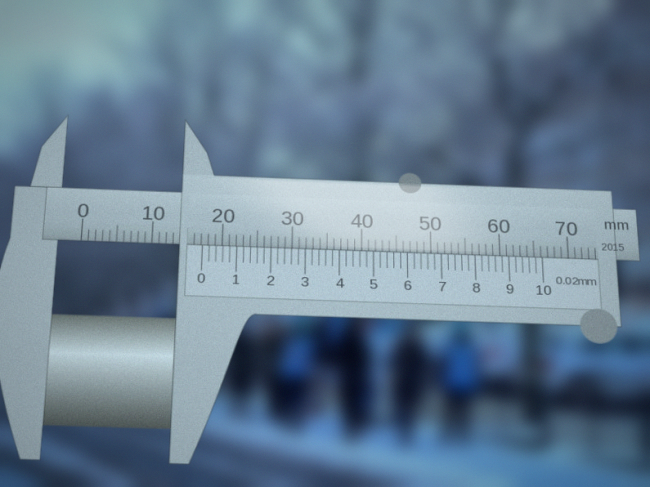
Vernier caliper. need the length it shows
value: 17.2 mm
